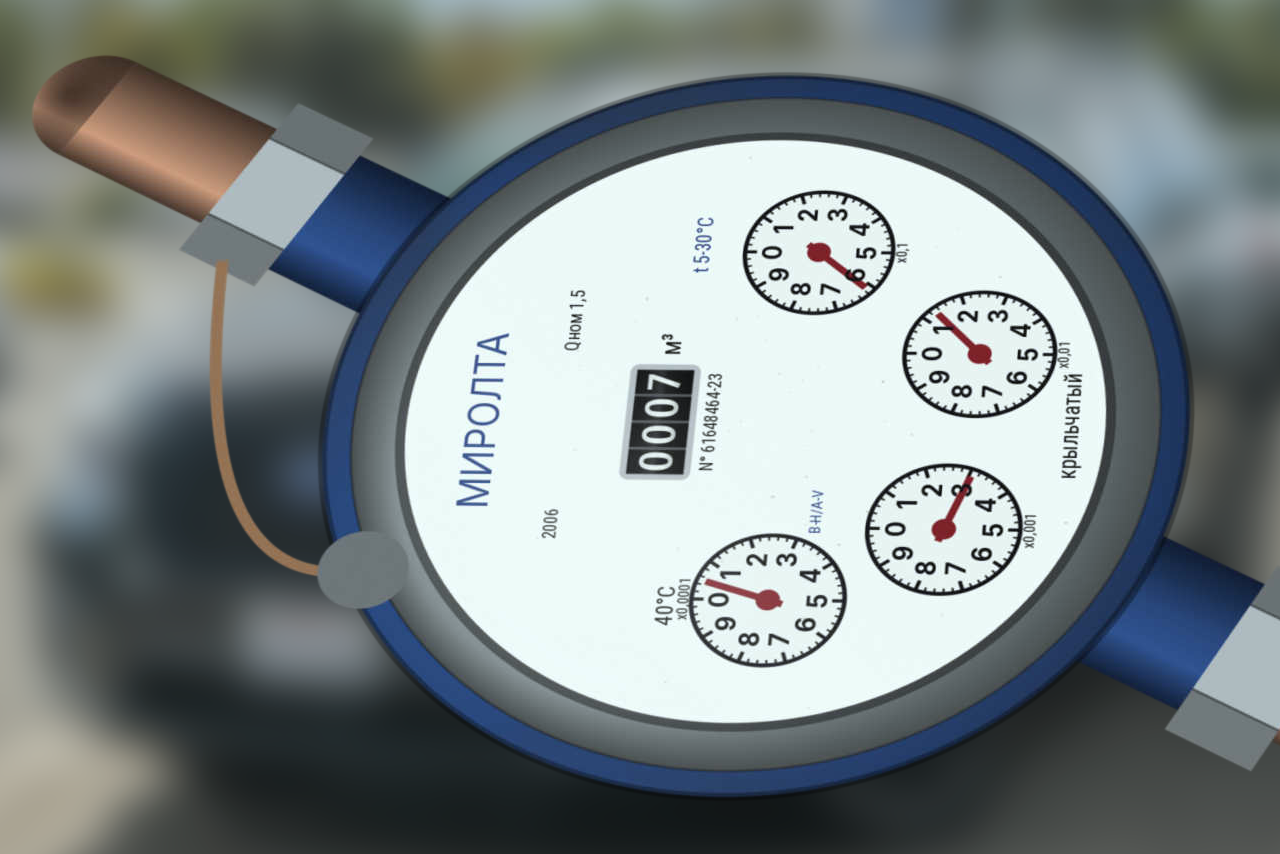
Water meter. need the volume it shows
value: 7.6130 m³
